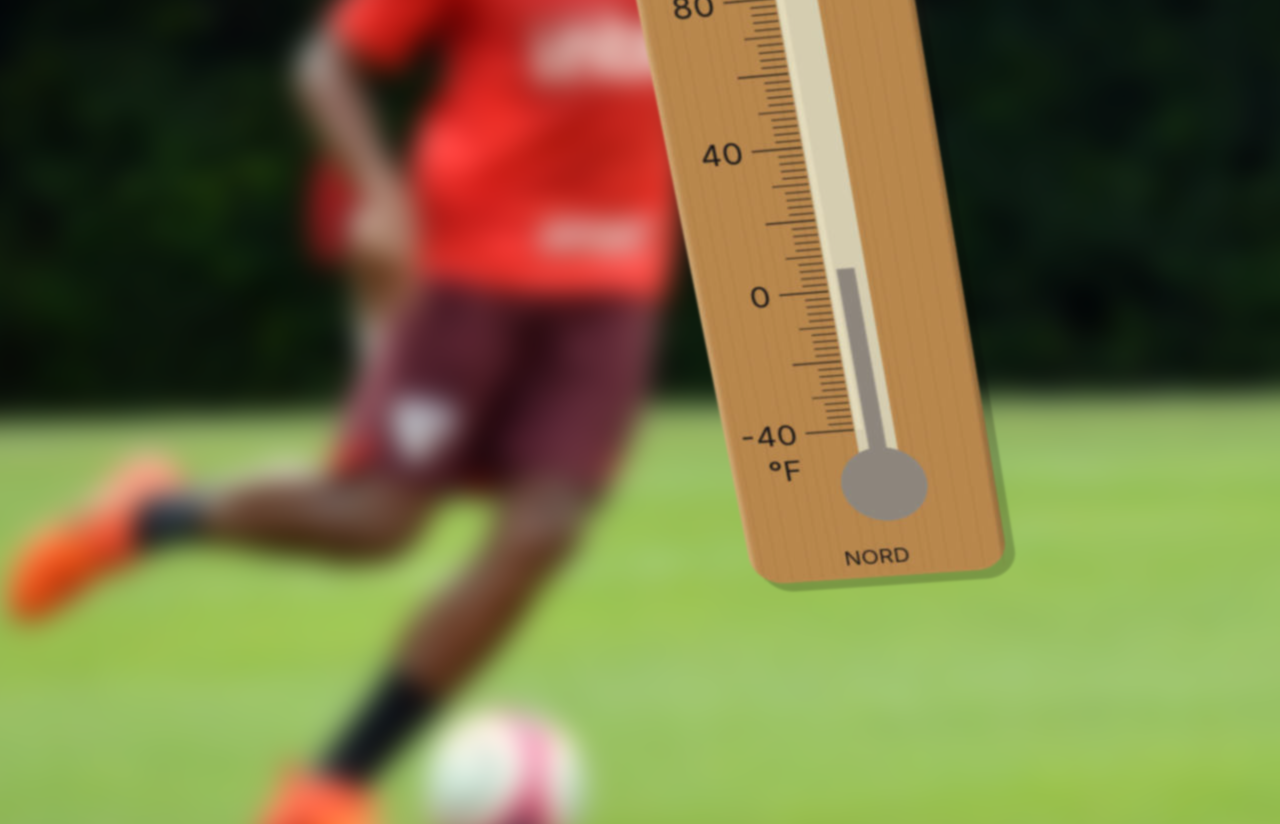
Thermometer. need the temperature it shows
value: 6 °F
